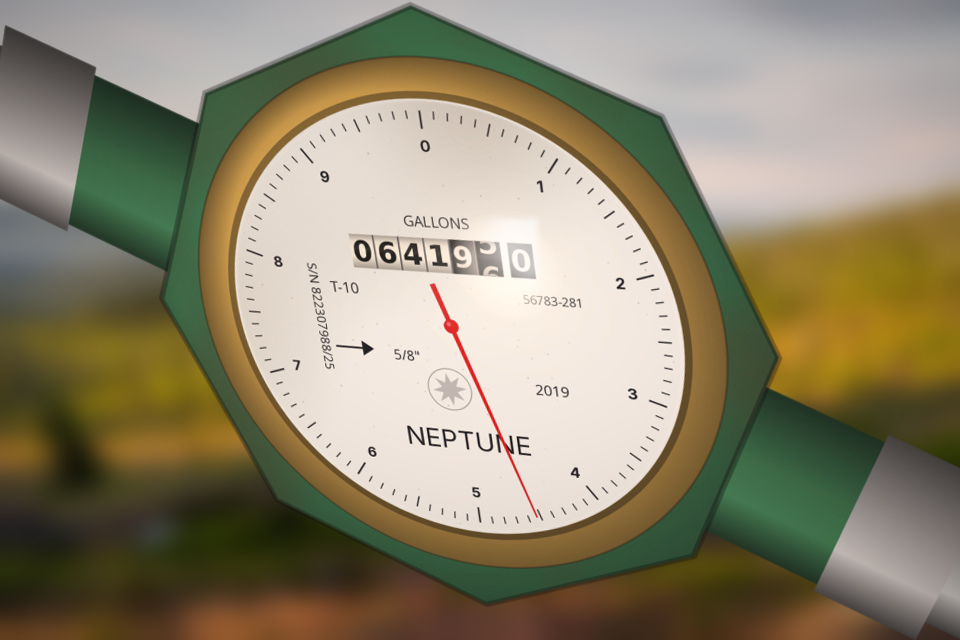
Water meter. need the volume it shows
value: 641954.5 gal
